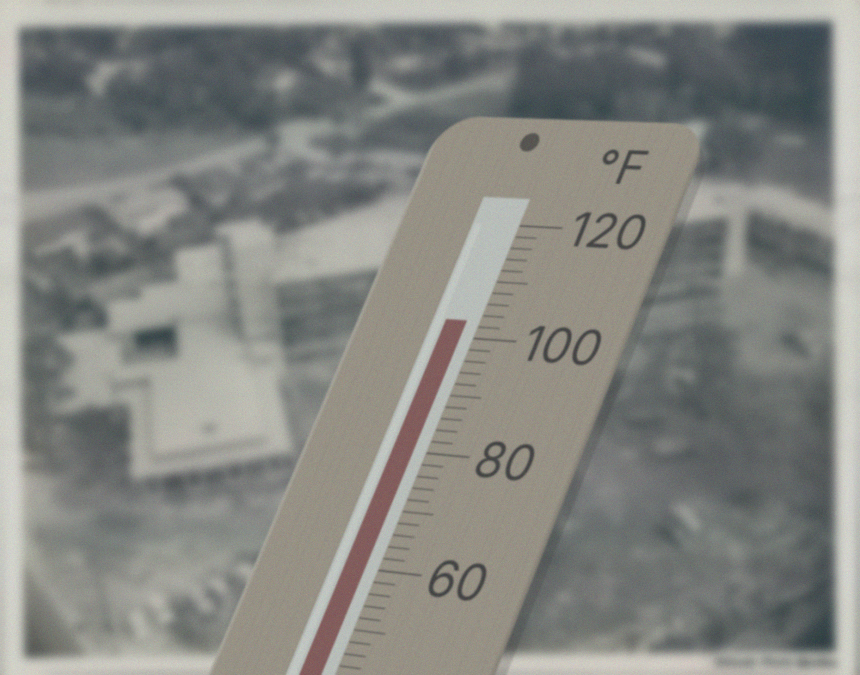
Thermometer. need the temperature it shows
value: 103 °F
